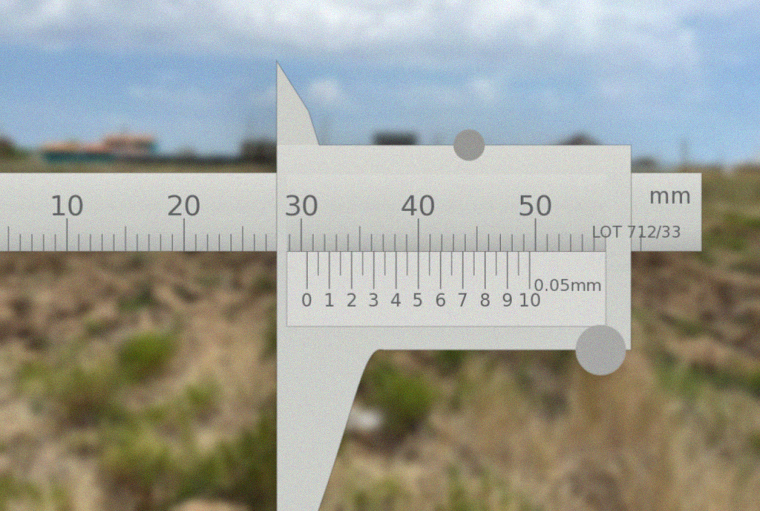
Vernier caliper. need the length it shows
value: 30.5 mm
